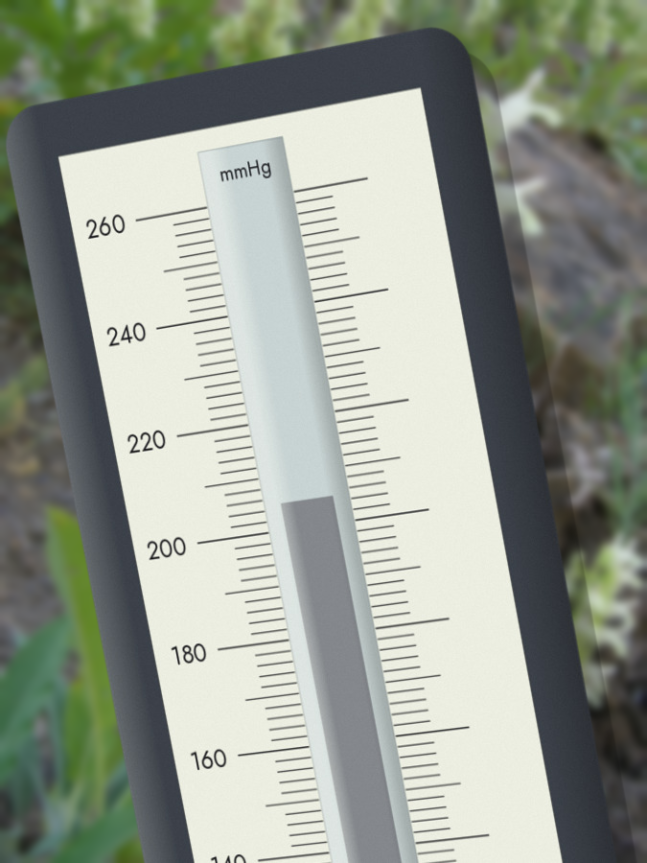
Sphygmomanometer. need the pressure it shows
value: 205 mmHg
